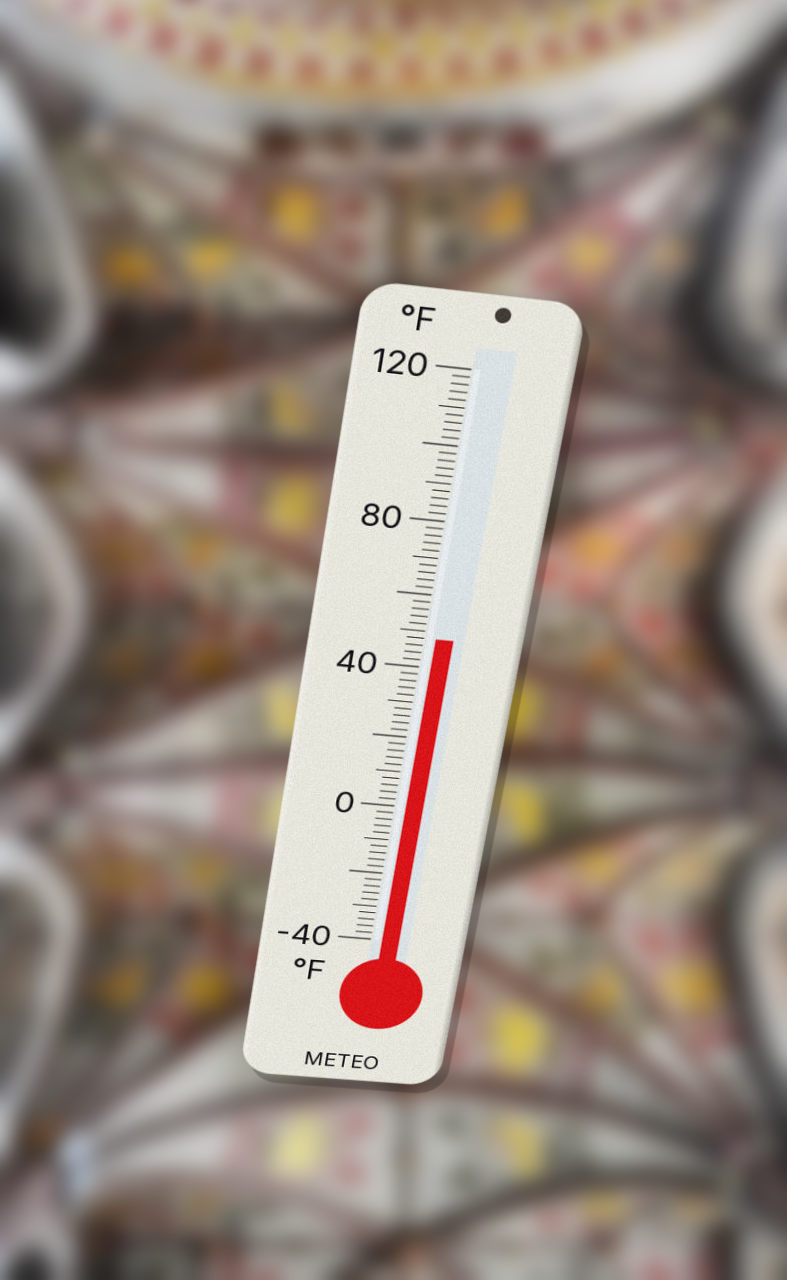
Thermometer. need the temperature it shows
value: 48 °F
